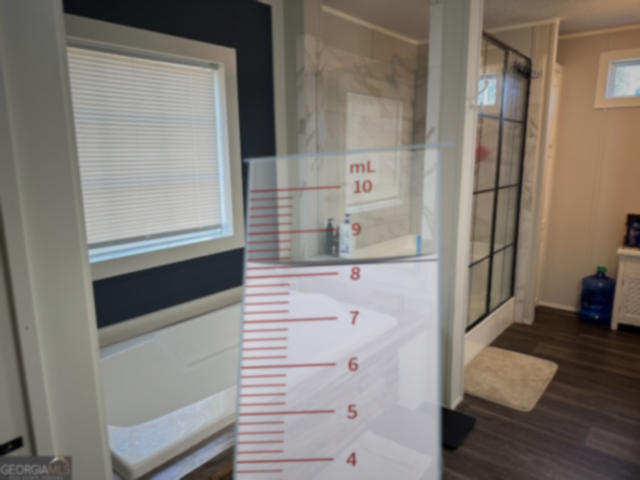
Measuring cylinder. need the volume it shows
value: 8.2 mL
